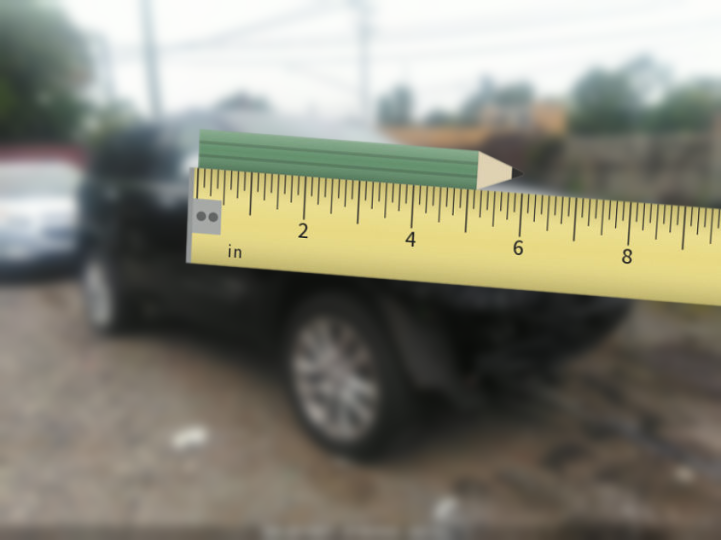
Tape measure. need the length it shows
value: 6 in
